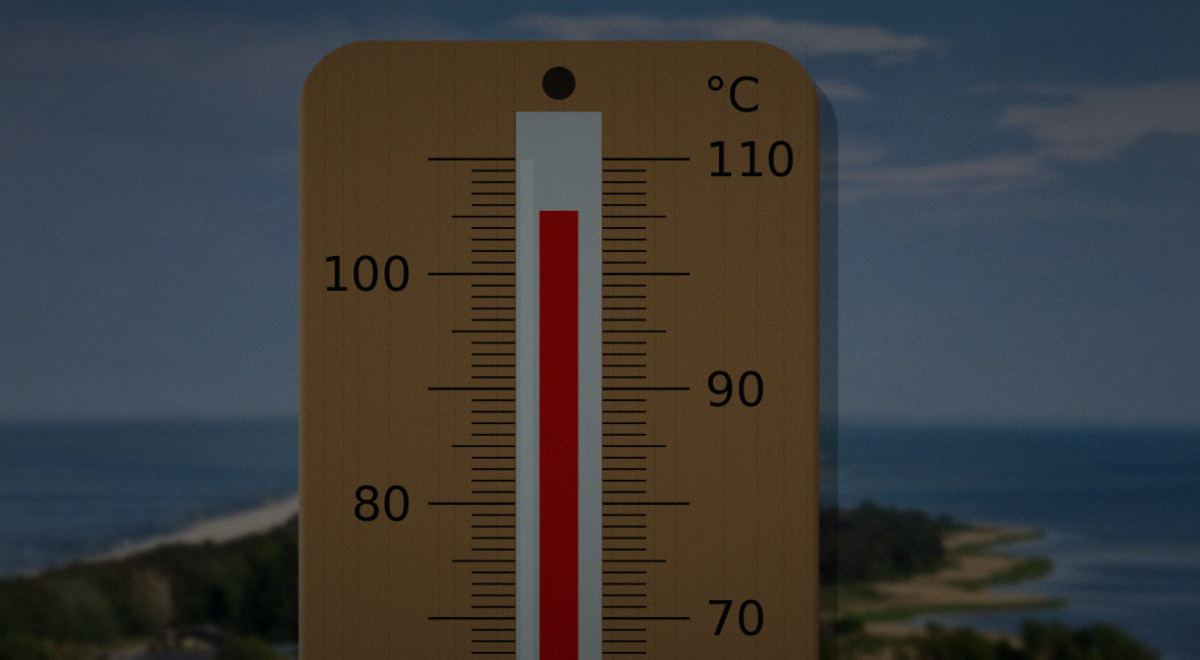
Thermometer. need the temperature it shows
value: 105.5 °C
